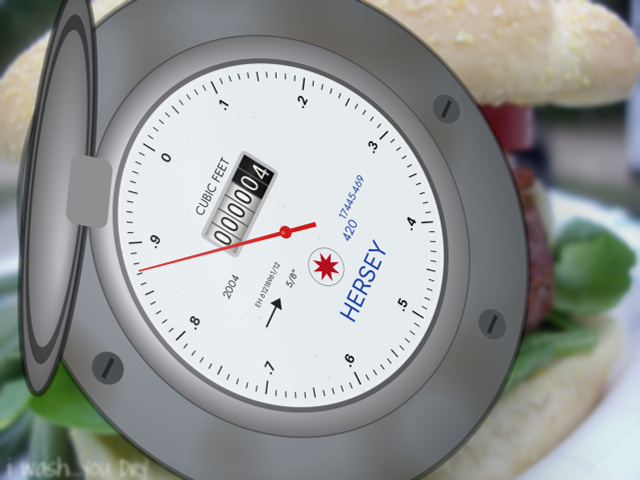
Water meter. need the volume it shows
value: 3.87 ft³
